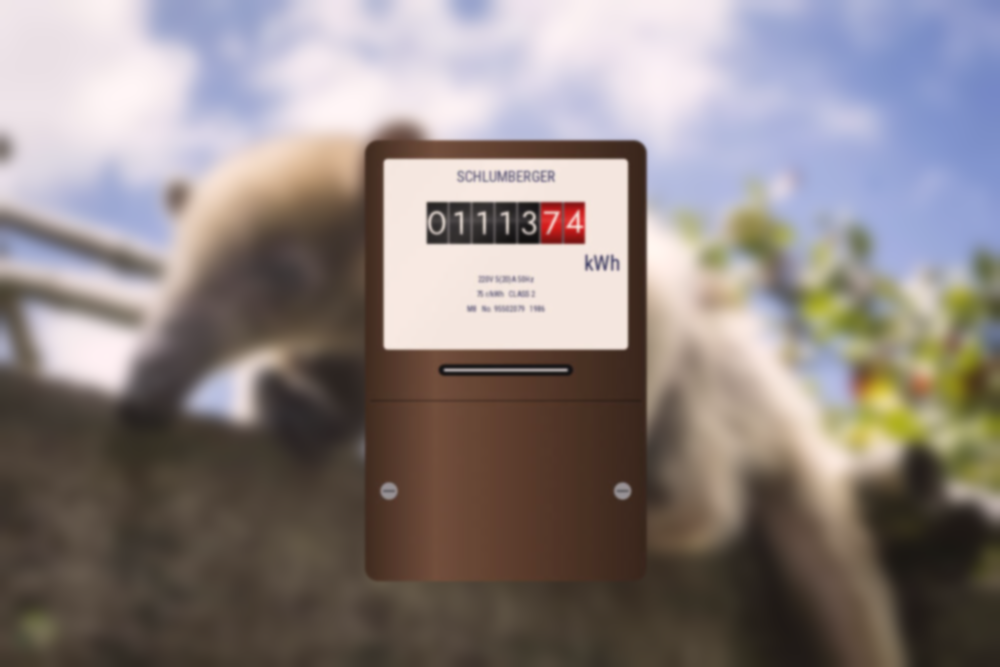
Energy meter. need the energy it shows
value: 1113.74 kWh
